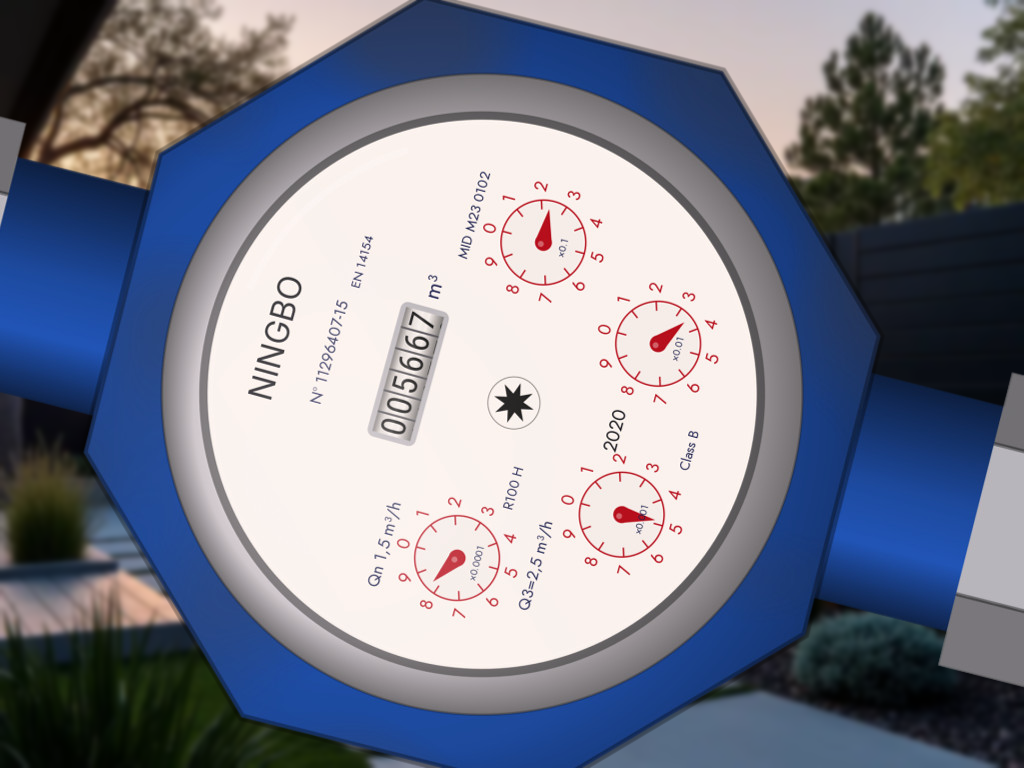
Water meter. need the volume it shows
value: 5667.2348 m³
